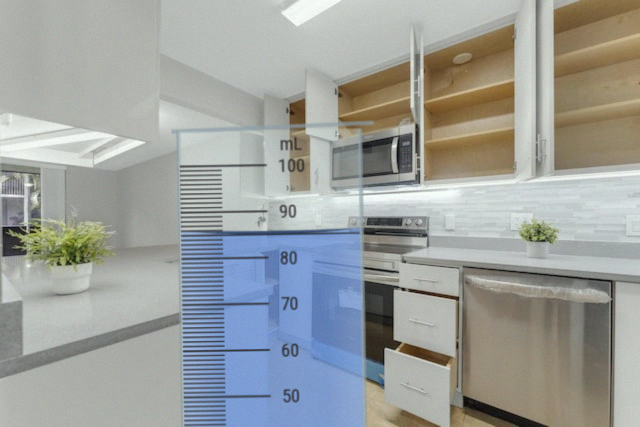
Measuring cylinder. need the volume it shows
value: 85 mL
